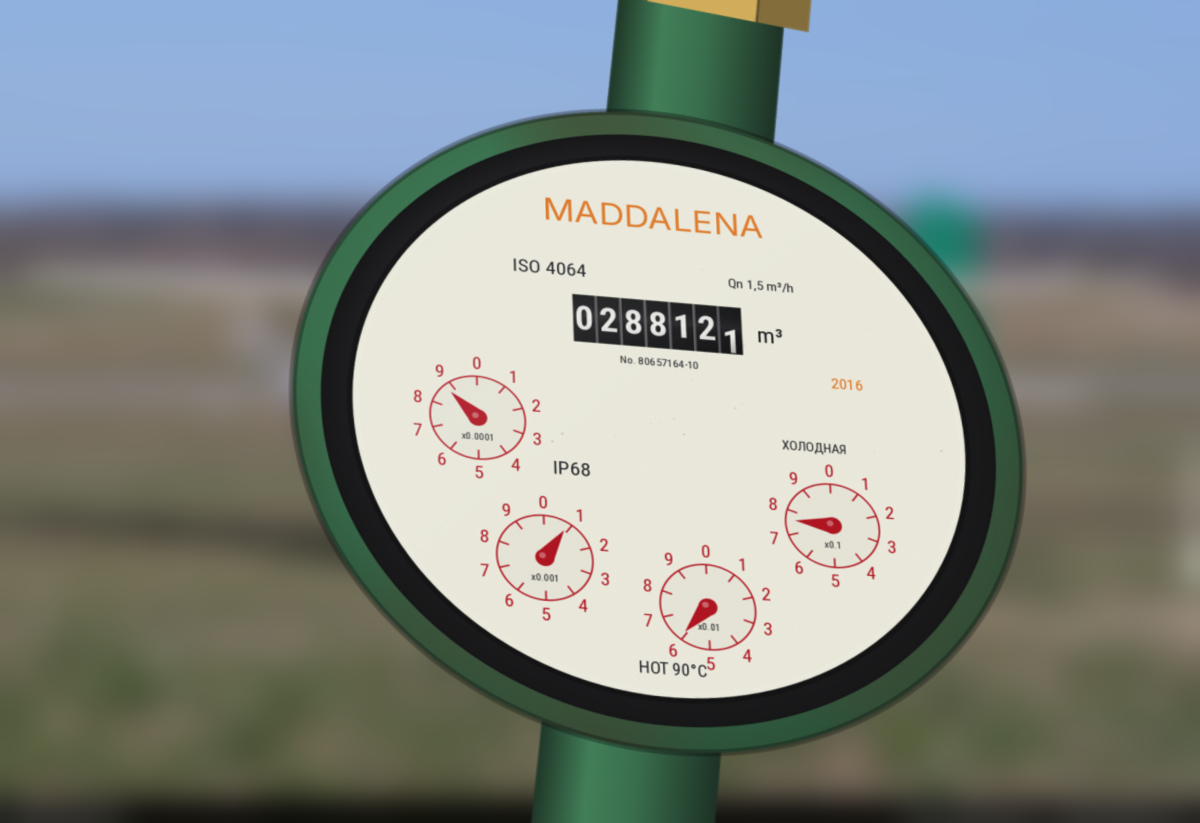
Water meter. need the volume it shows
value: 288120.7608 m³
